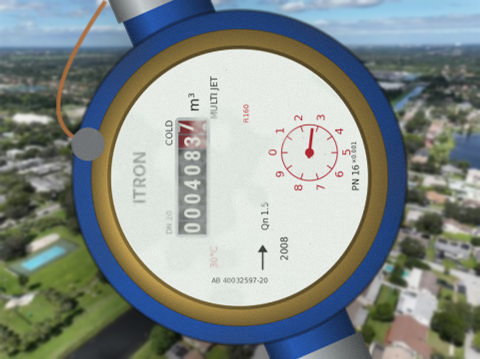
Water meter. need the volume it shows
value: 408.372 m³
